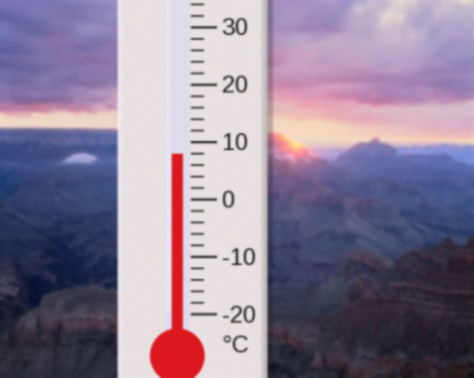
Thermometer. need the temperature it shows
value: 8 °C
